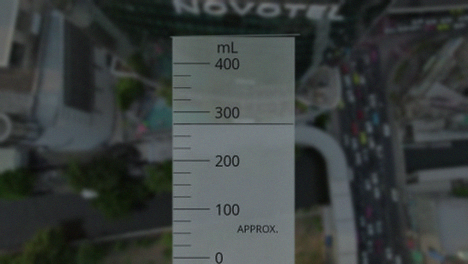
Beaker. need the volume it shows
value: 275 mL
